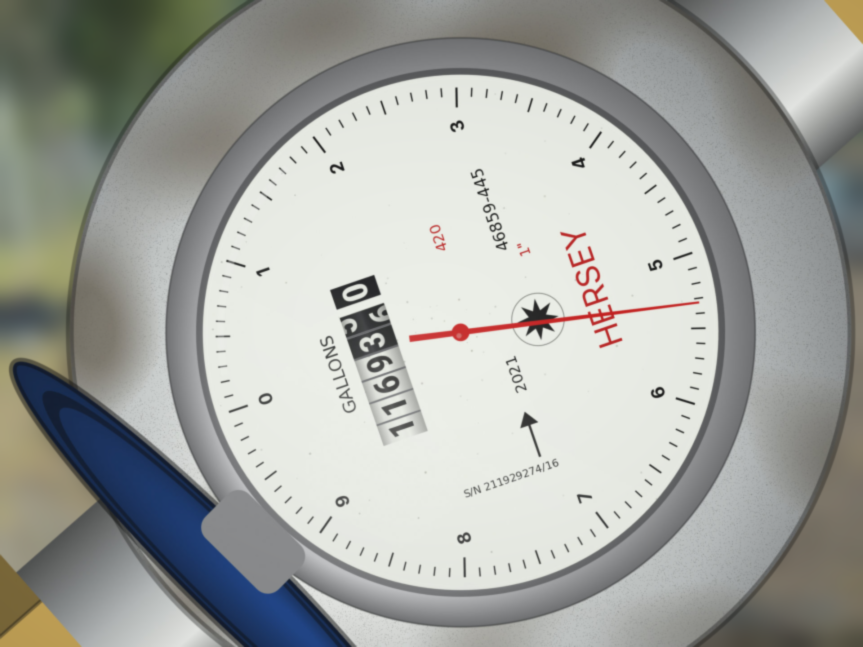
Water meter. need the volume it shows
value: 1169355.3 gal
